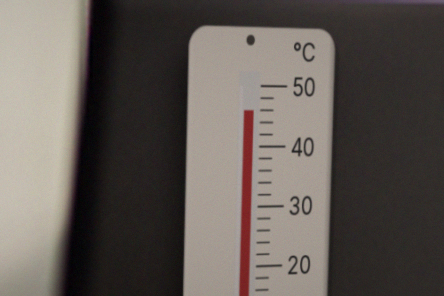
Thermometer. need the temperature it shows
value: 46 °C
